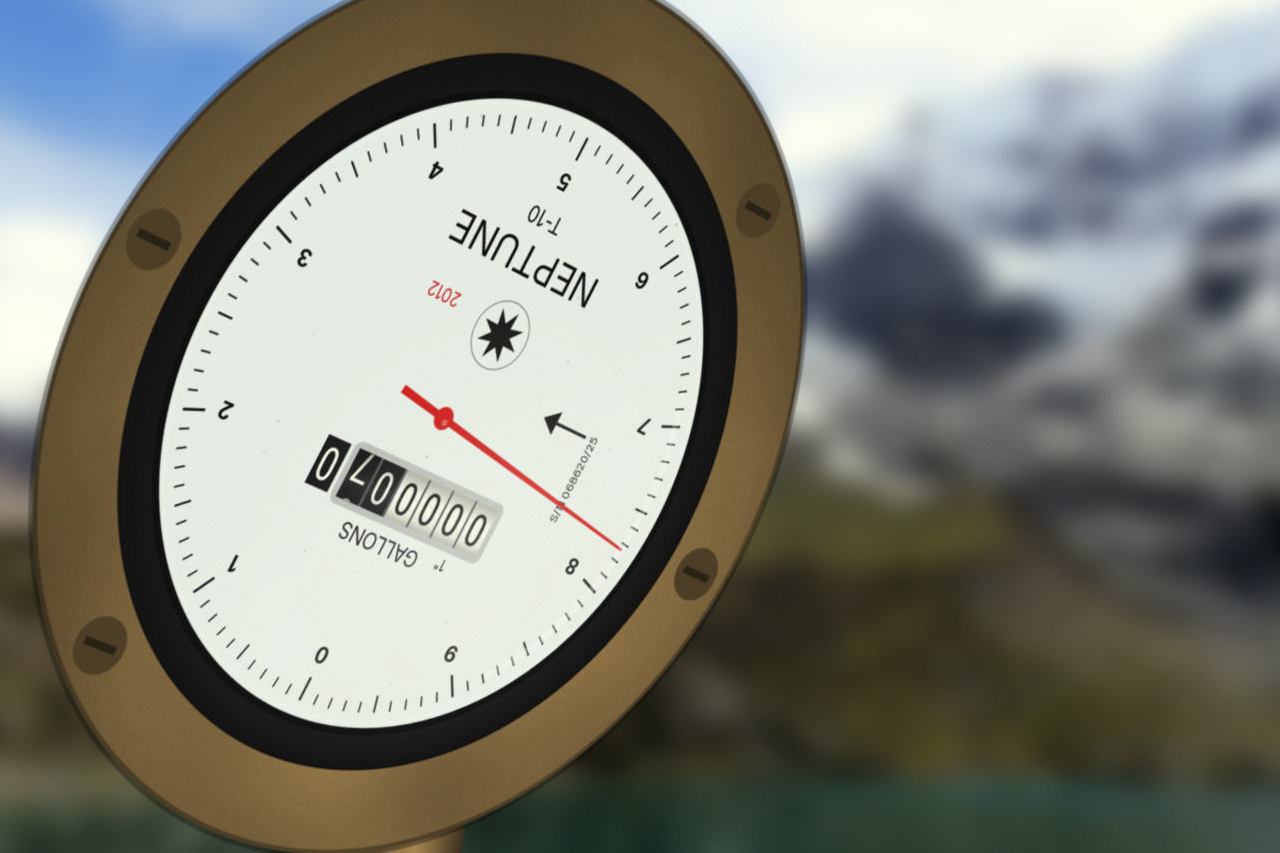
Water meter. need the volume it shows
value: 67.7 gal
